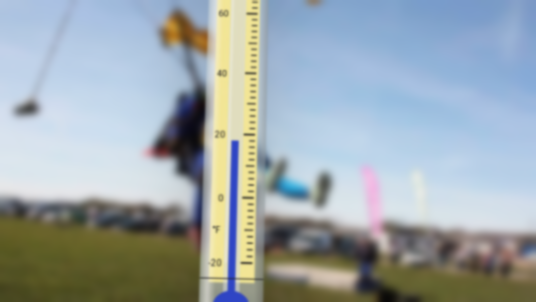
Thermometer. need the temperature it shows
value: 18 °F
